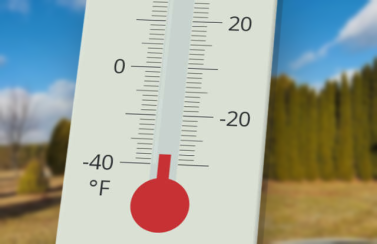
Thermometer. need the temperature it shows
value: -36 °F
